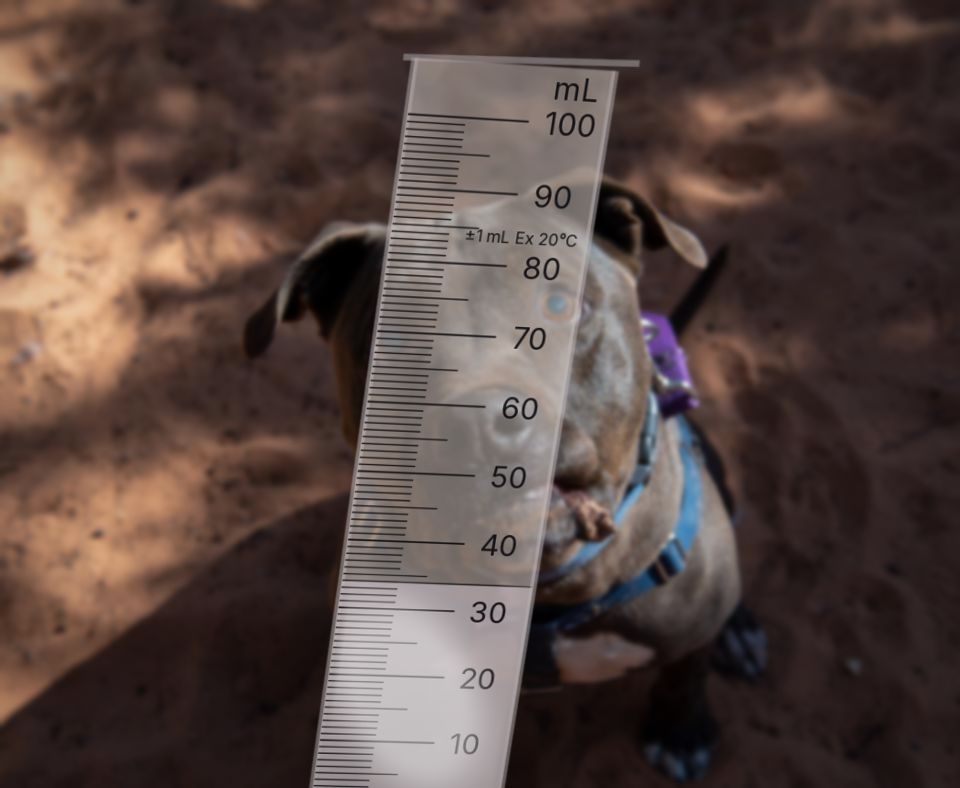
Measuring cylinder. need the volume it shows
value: 34 mL
